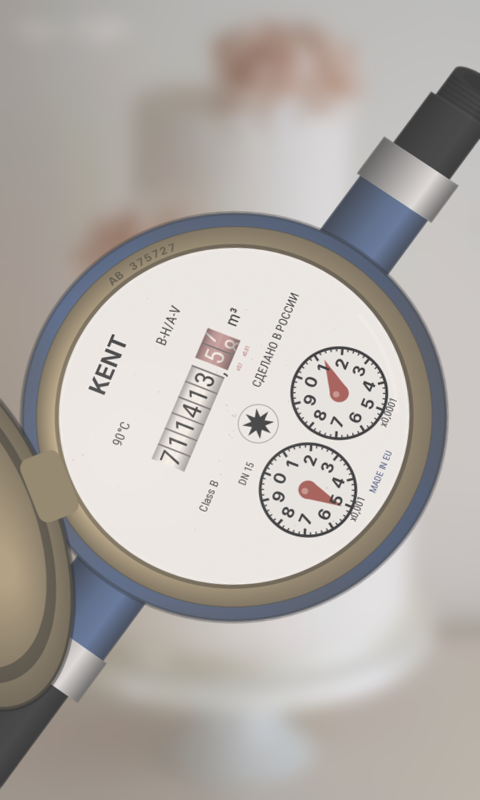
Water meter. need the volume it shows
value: 711413.5751 m³
